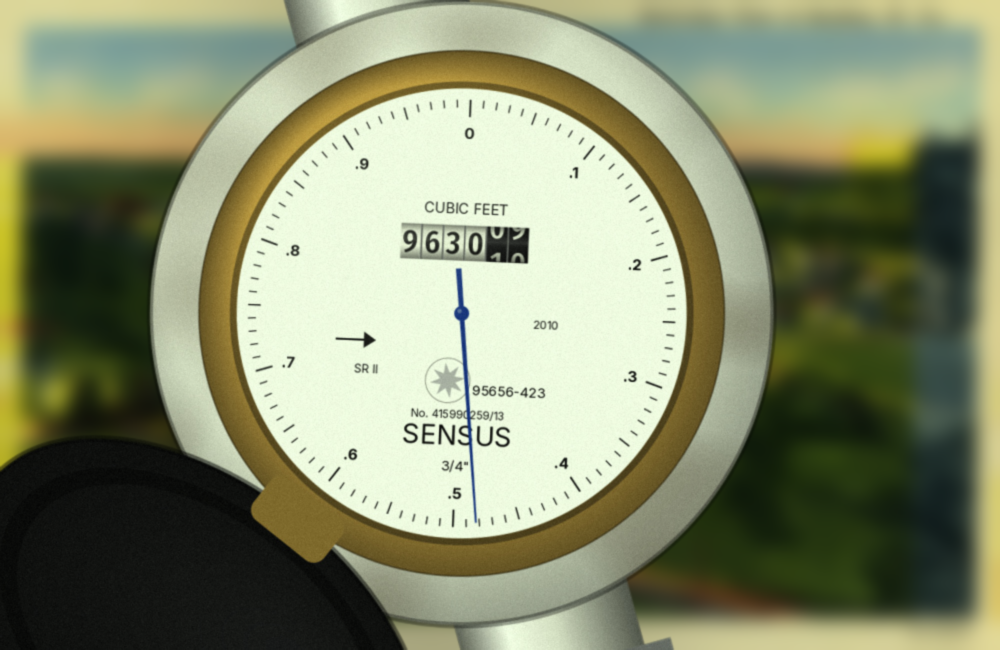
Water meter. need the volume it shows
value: 963009.48 ft³
